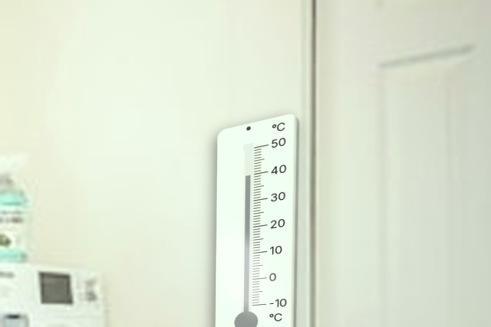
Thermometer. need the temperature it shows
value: 40 °C
